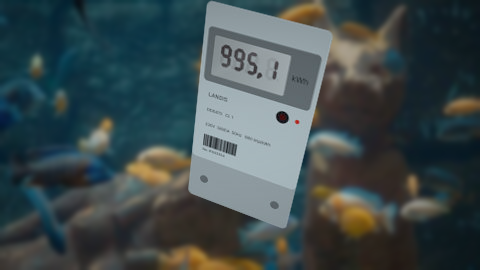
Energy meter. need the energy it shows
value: 995.1 kWh
